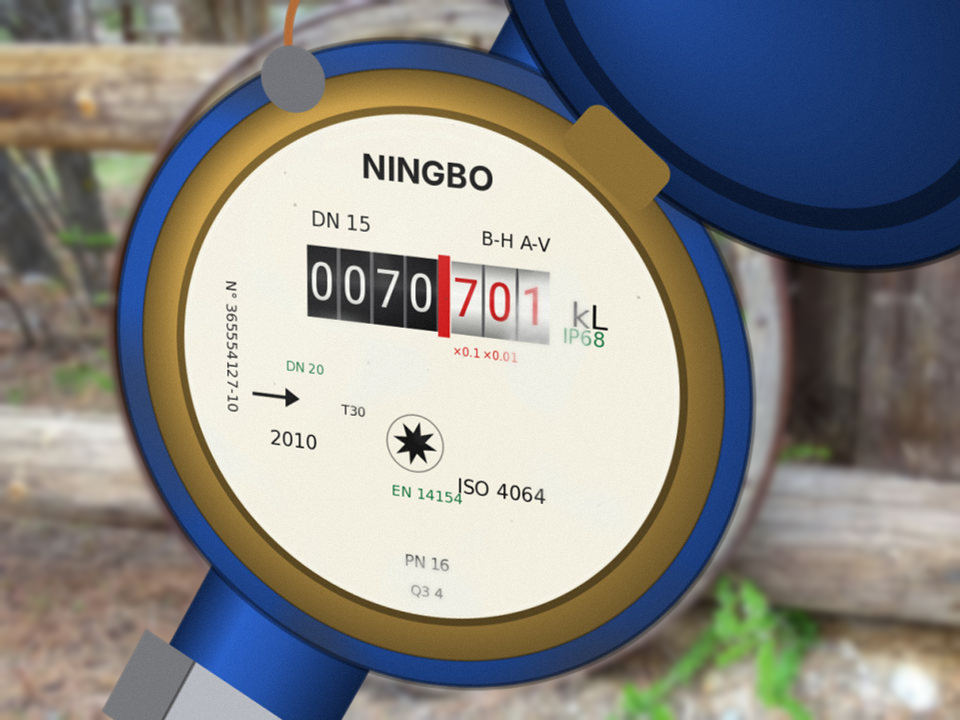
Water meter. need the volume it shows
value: 70.701 kL
